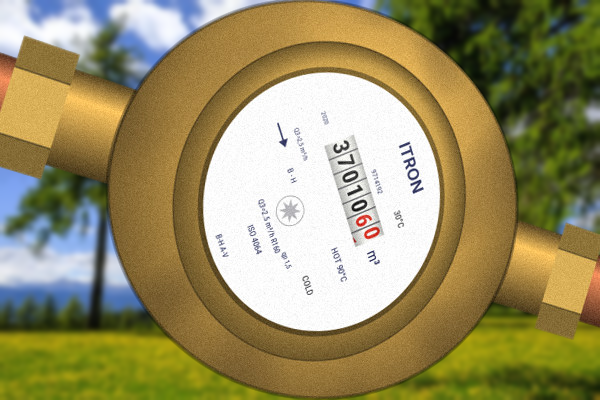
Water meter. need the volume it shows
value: 37010.60 m³
